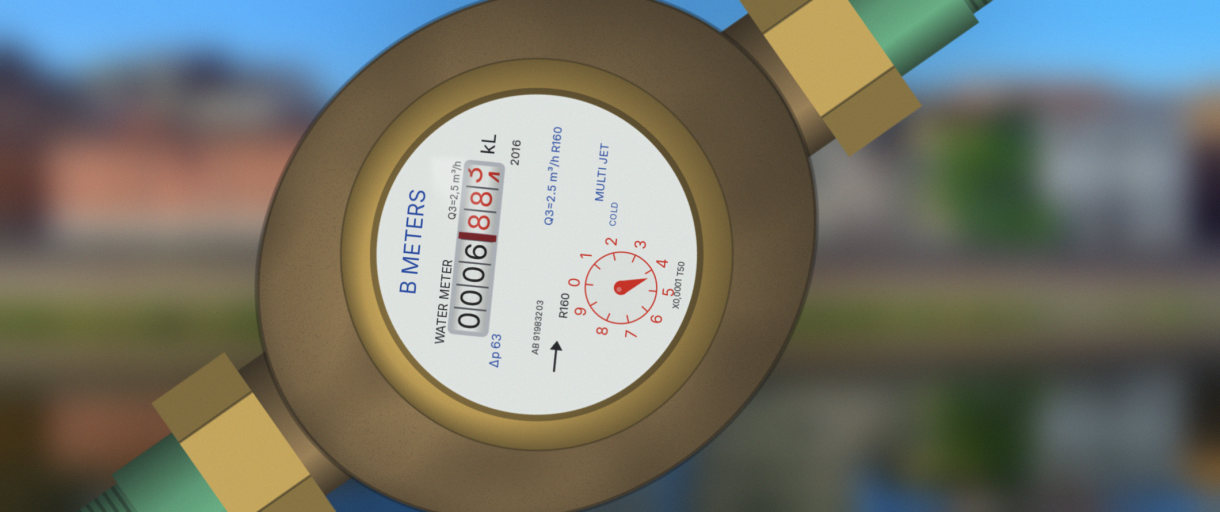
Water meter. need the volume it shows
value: 6.8834 kL
